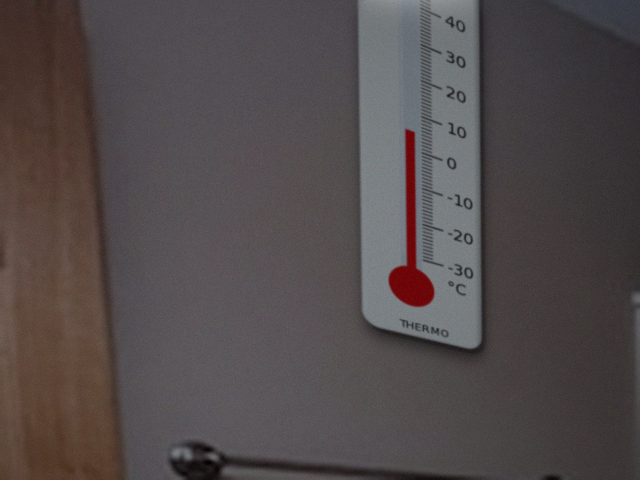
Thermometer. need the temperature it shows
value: 5 °C
